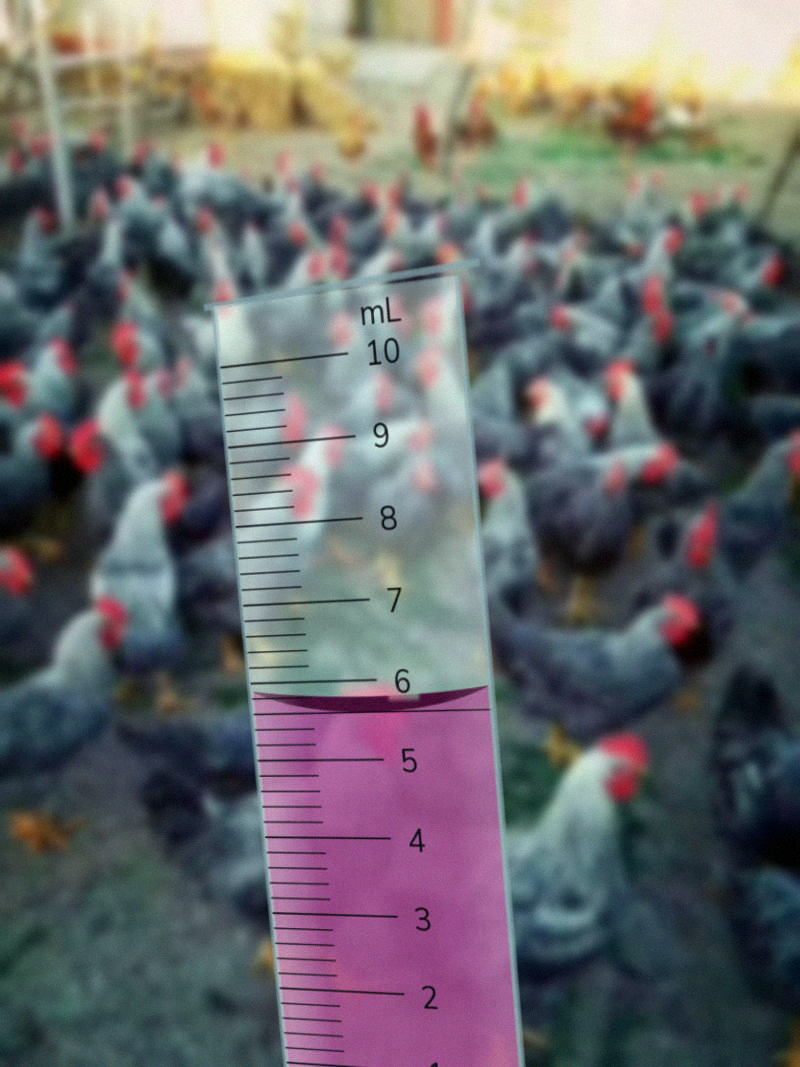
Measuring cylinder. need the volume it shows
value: 5.6 mL
